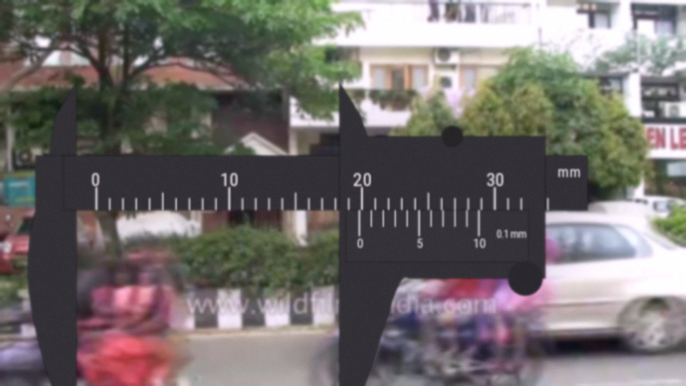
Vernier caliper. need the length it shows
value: 19.8 mm
